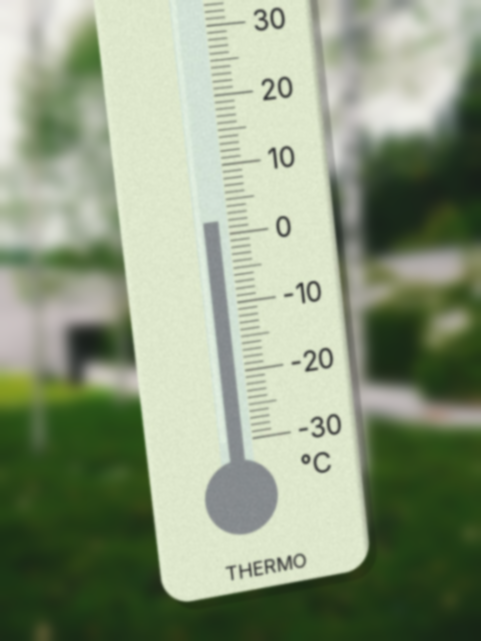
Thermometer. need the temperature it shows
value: 2 °C
